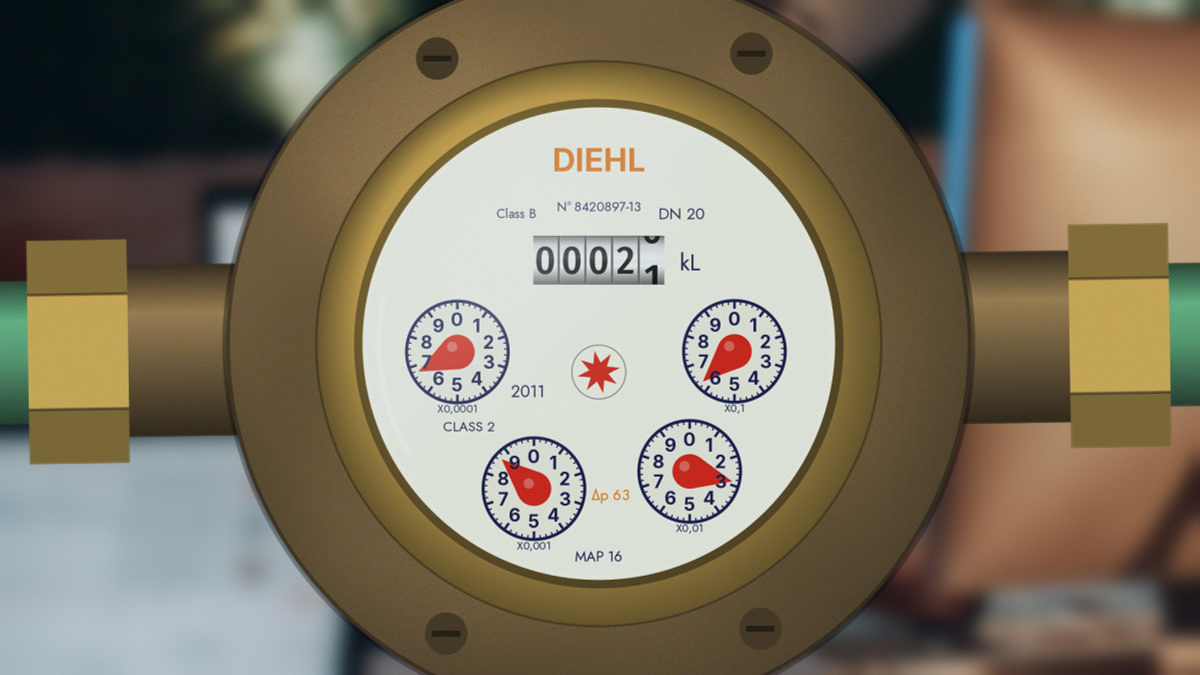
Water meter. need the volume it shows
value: 20.6286 kL
